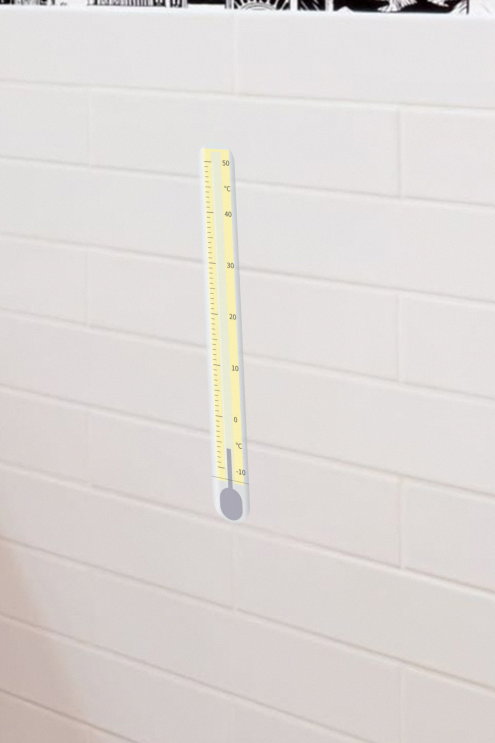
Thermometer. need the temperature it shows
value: -6 °C
